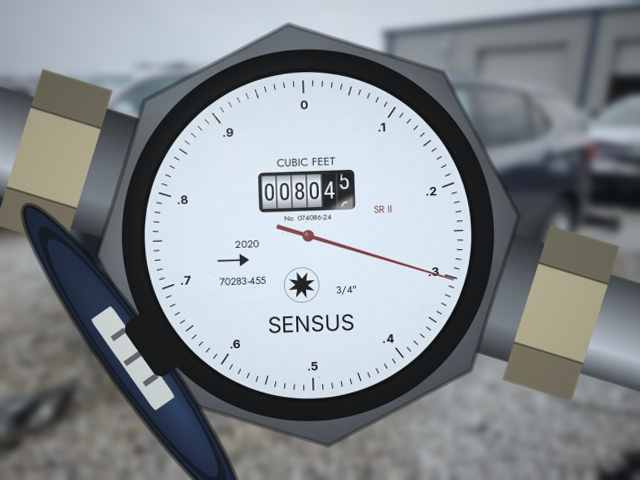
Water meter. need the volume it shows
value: 8045.30 ft³
